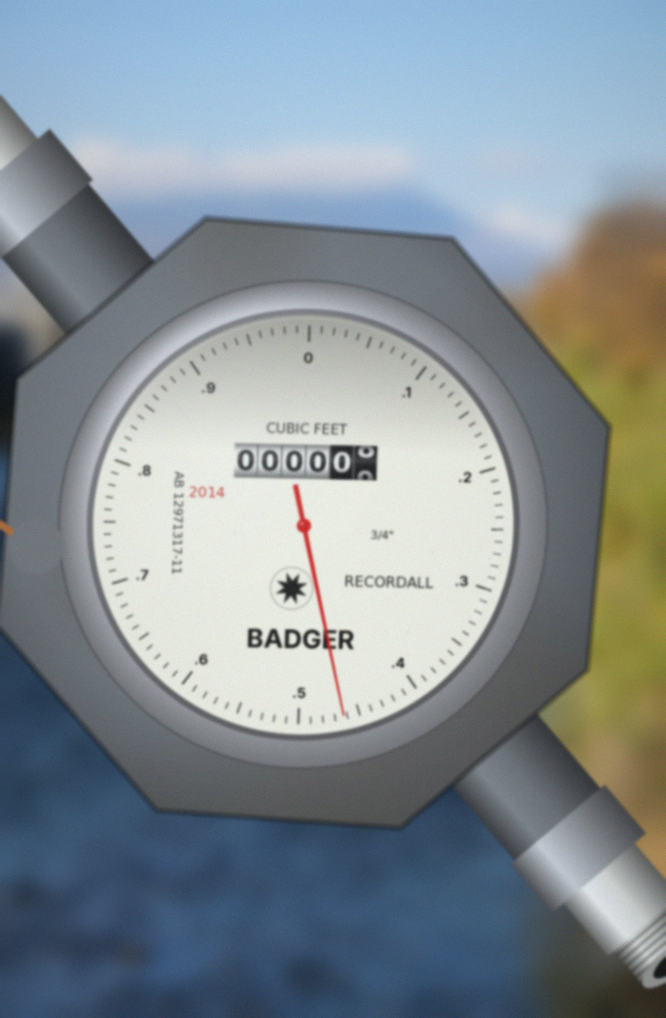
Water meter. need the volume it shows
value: 8.46 ft³
